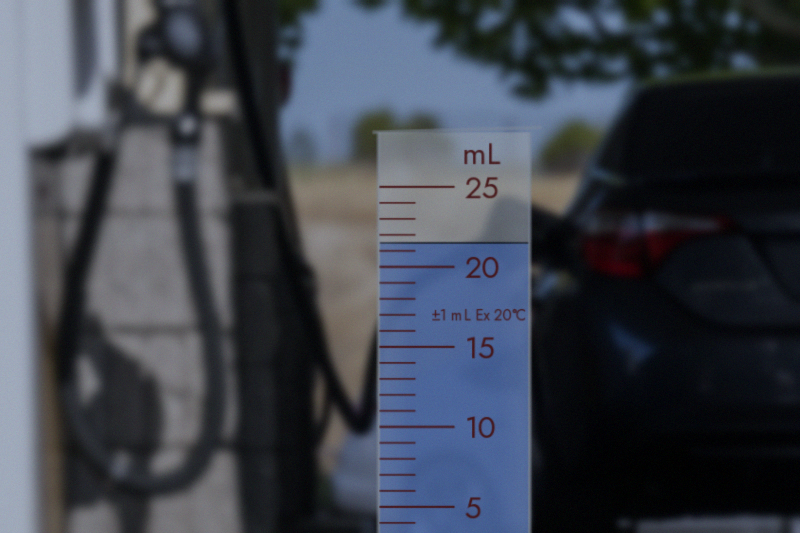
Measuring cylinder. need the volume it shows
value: 21.5 mL
